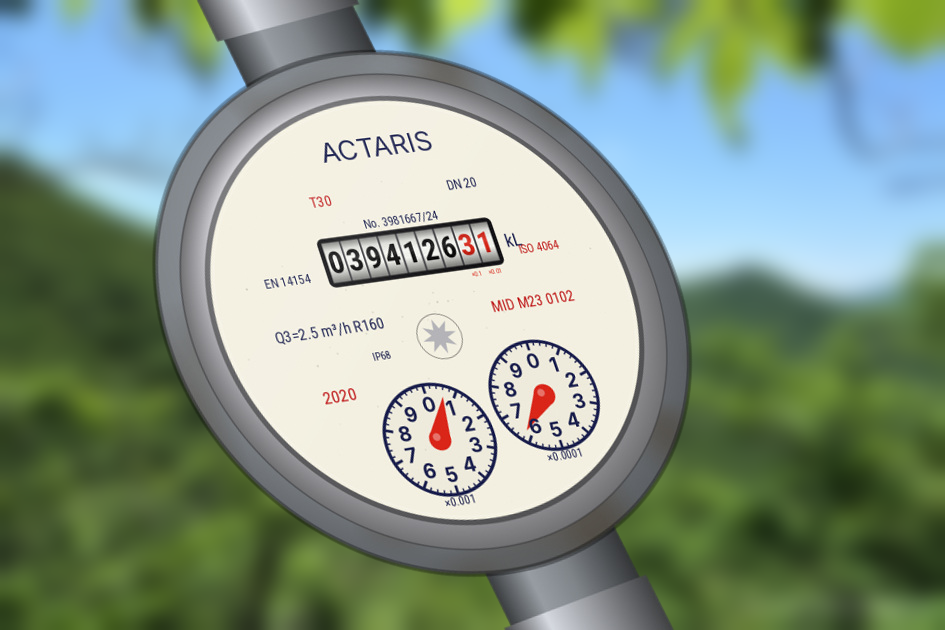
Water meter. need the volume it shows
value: 394126.3106 kL
